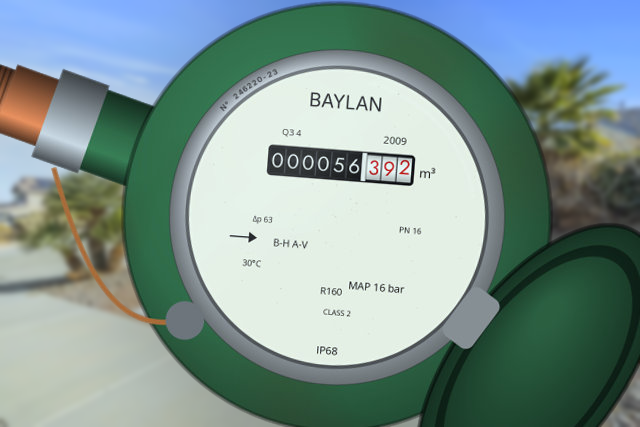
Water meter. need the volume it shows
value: 56.392 m³
